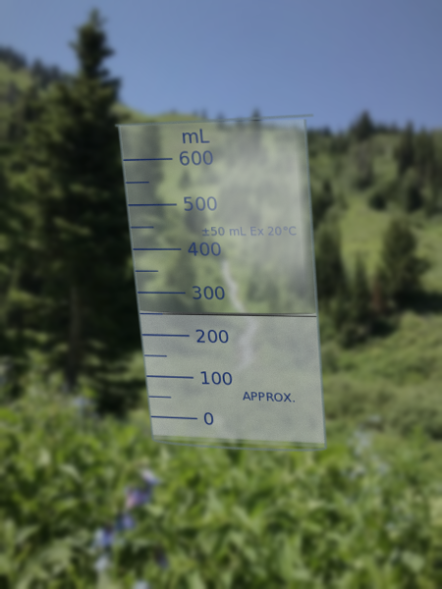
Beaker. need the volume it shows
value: 250 mL
